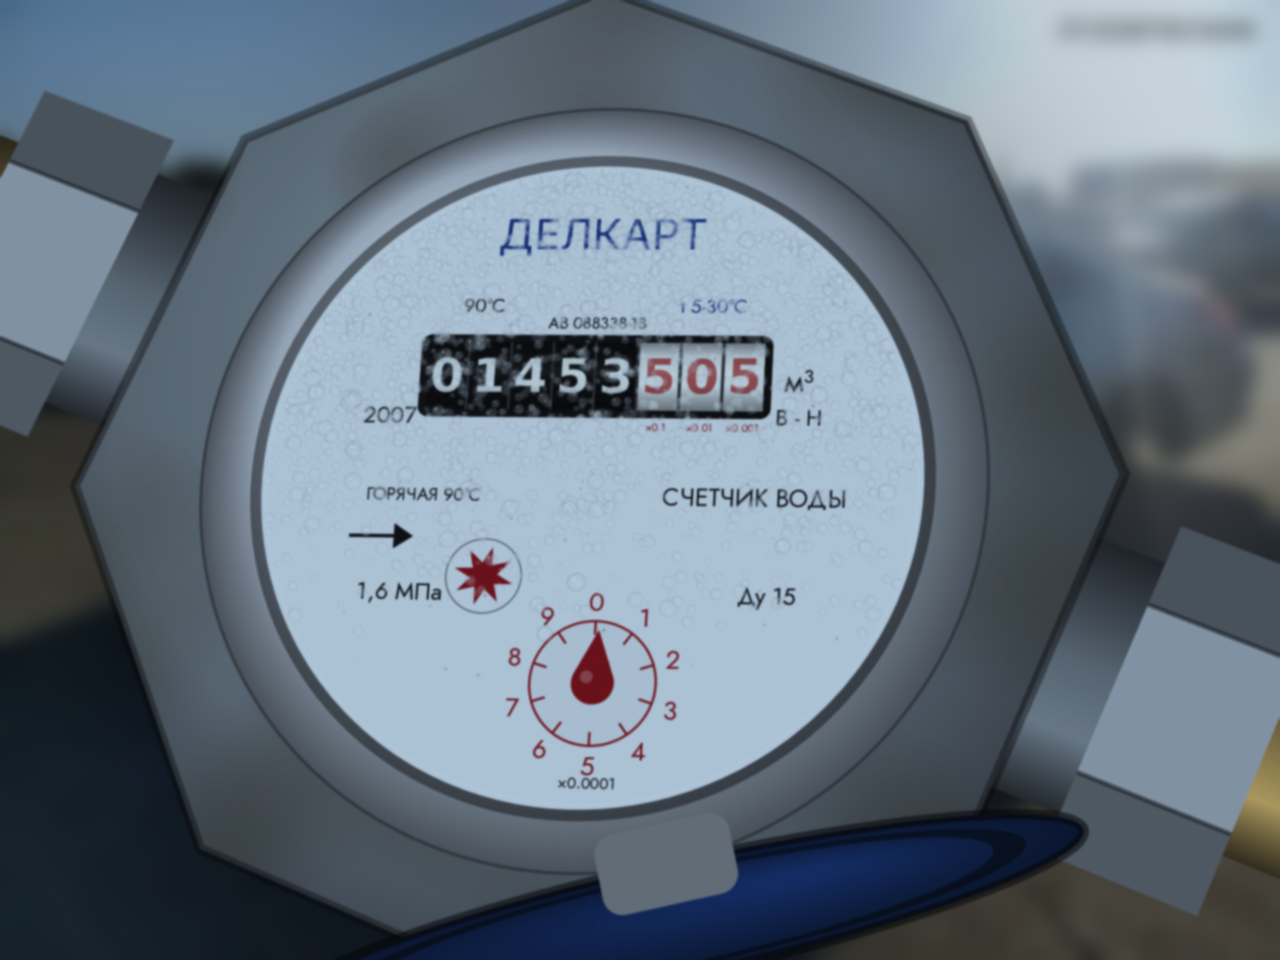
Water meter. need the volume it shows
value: 1453.5050 m³
